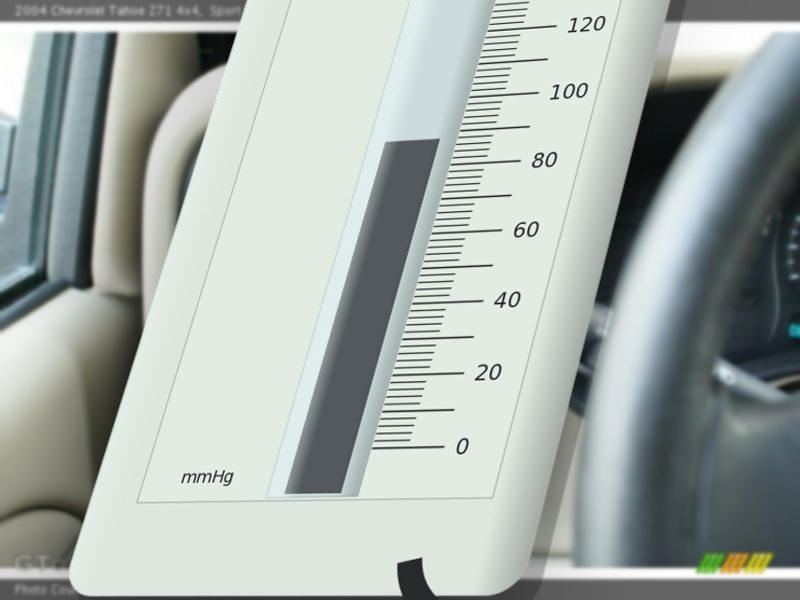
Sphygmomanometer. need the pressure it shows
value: 88 mmHg
